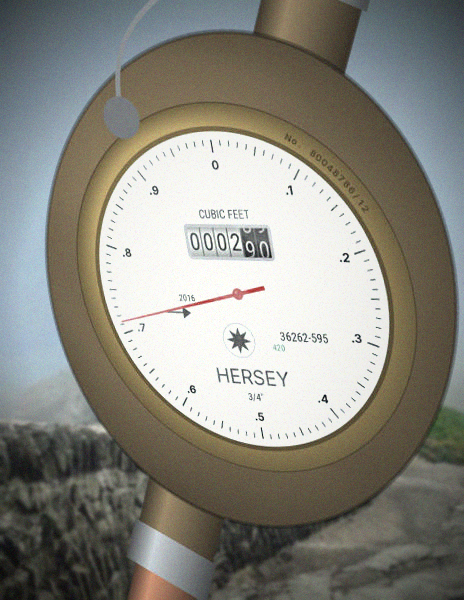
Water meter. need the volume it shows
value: 289.71 ft³
